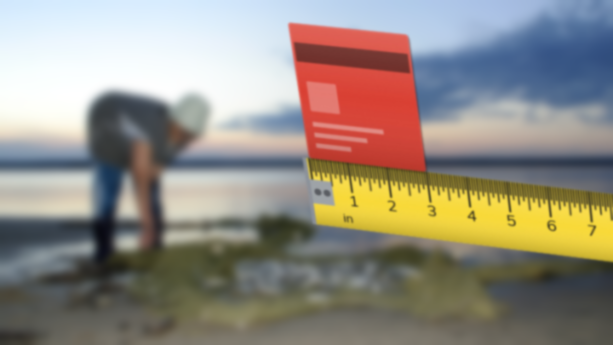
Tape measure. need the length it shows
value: 3 in
